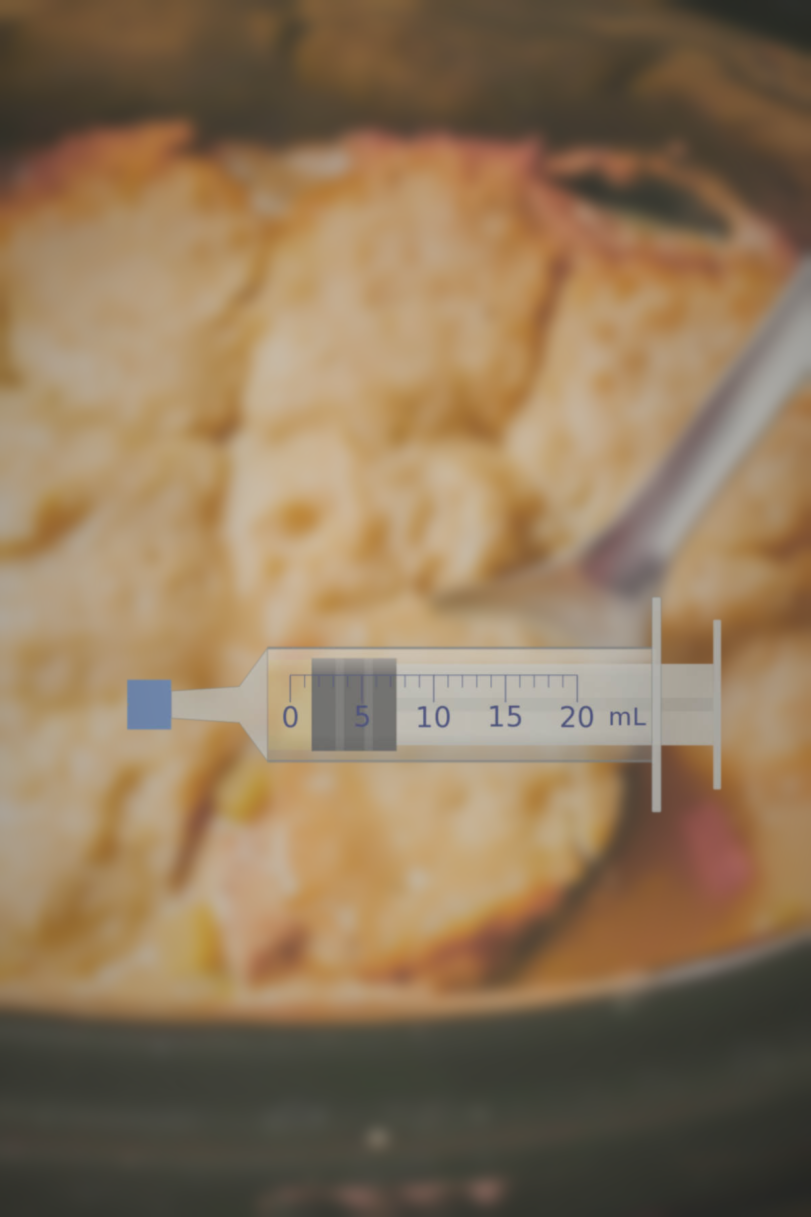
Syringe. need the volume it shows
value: 1.5 mL
